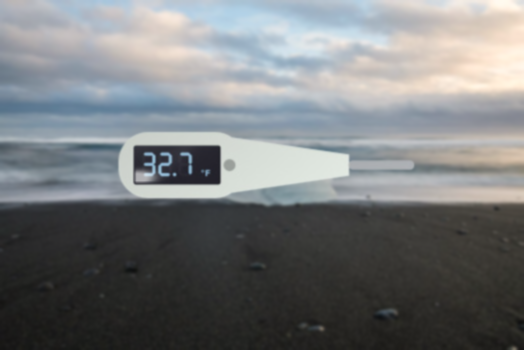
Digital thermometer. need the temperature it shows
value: 32.7 °F
